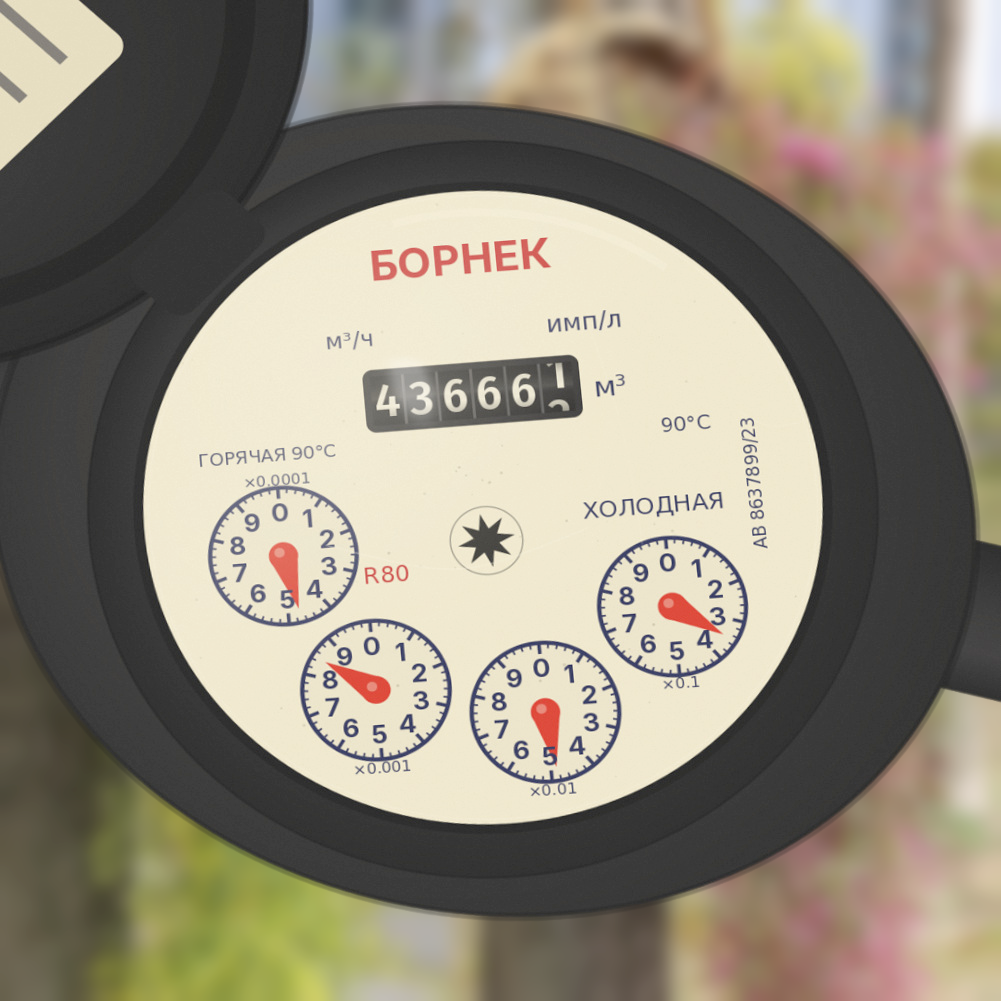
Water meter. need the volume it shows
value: 436661.3484 m³
